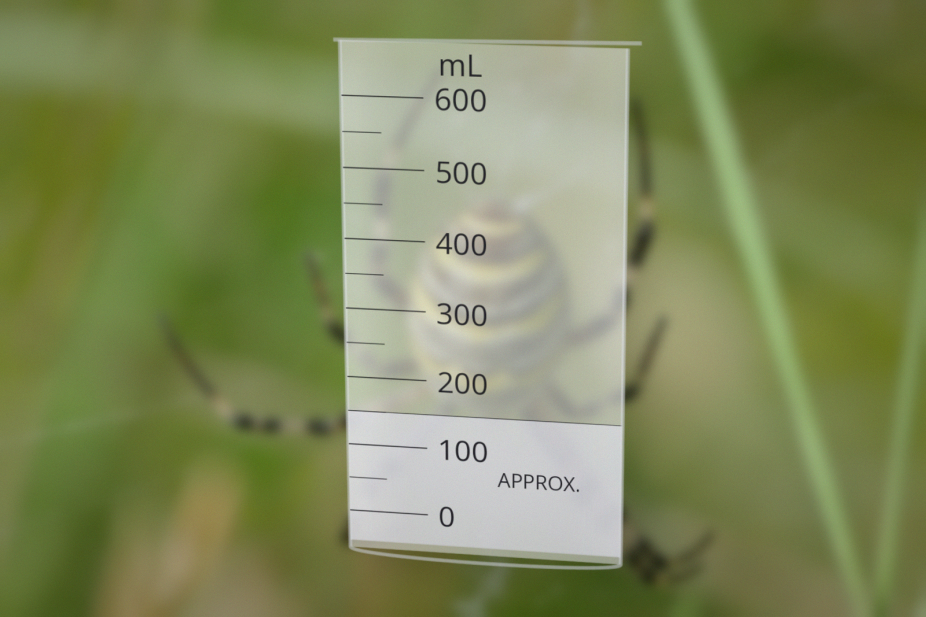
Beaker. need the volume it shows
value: 150 mL
